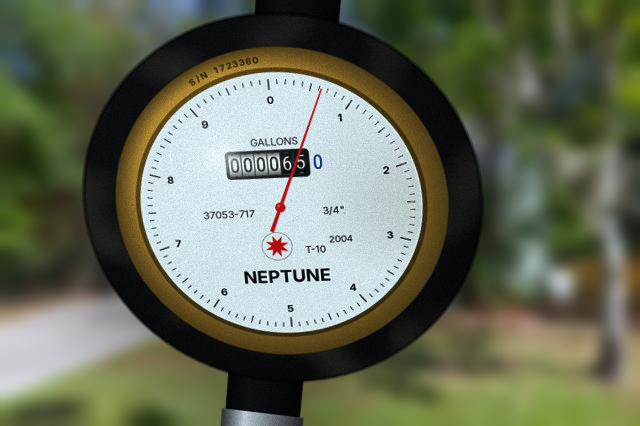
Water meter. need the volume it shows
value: 650.6 gal
